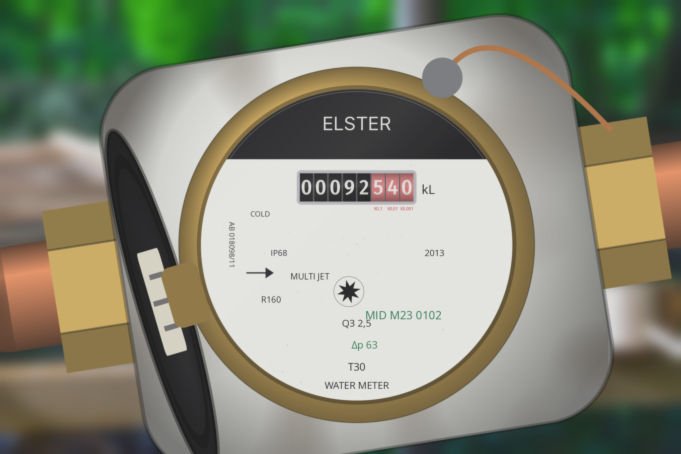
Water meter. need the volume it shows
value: 92.540 kL
